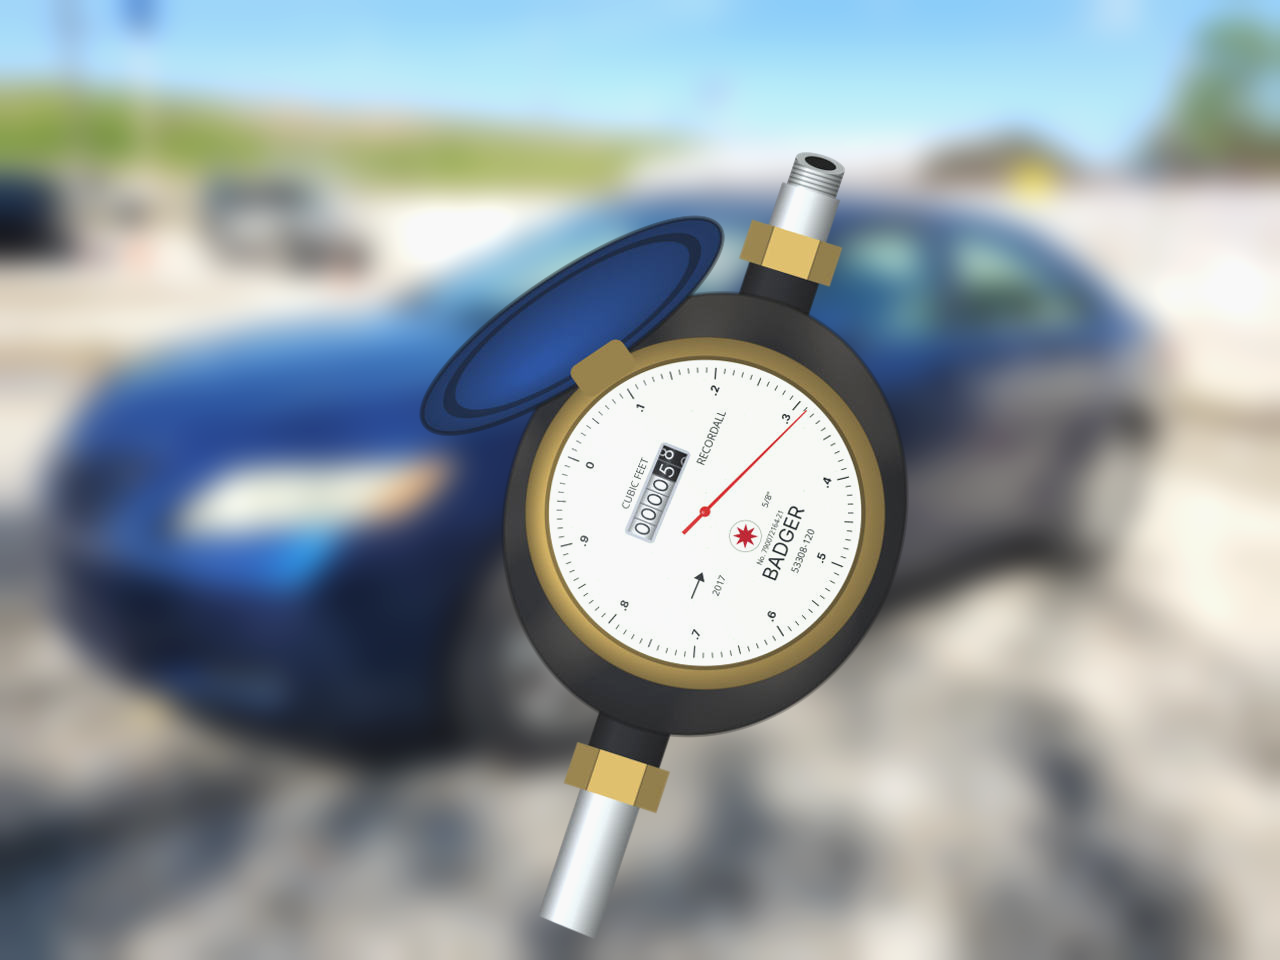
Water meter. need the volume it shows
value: 58.31 ft³
